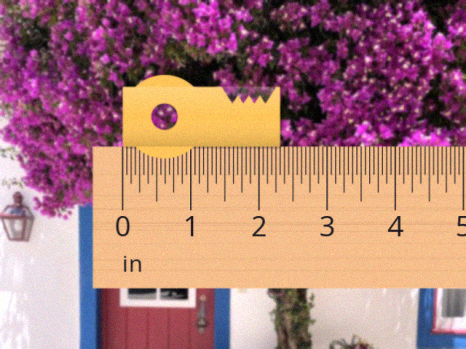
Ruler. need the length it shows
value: 2.3125 in
